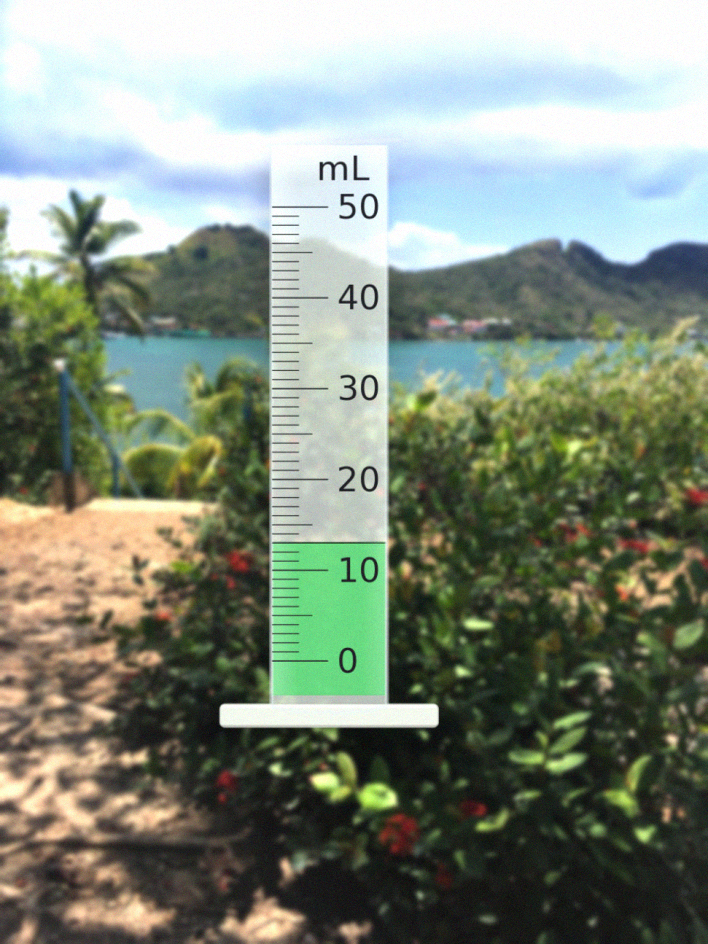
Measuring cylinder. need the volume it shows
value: 13 mL
